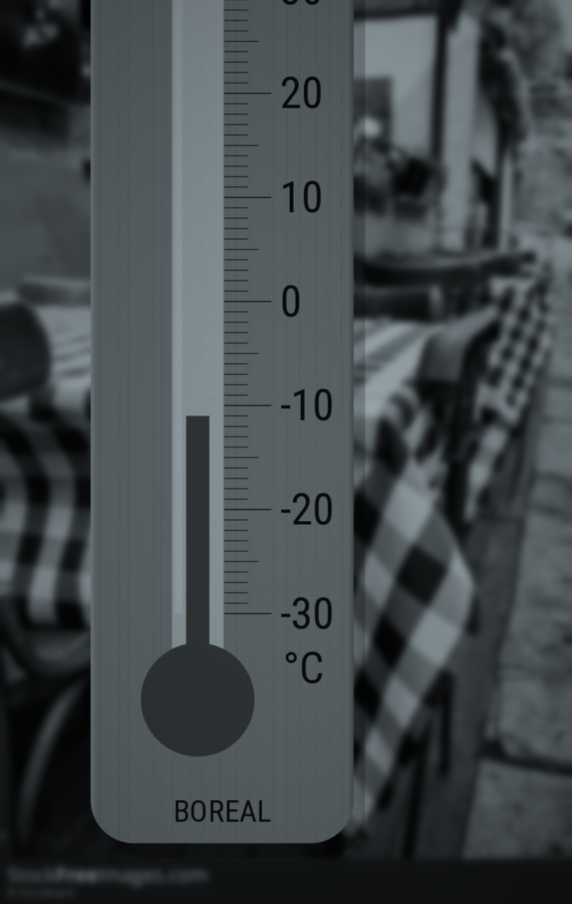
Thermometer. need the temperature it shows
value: -11 °C
